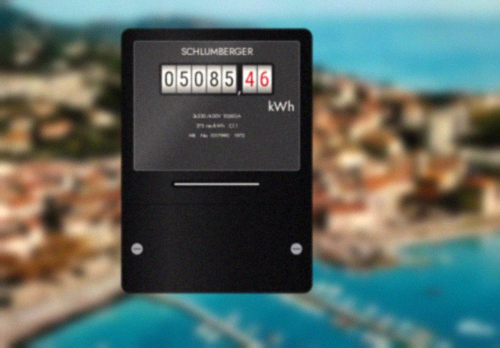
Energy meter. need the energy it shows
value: 5085.46 kWh
